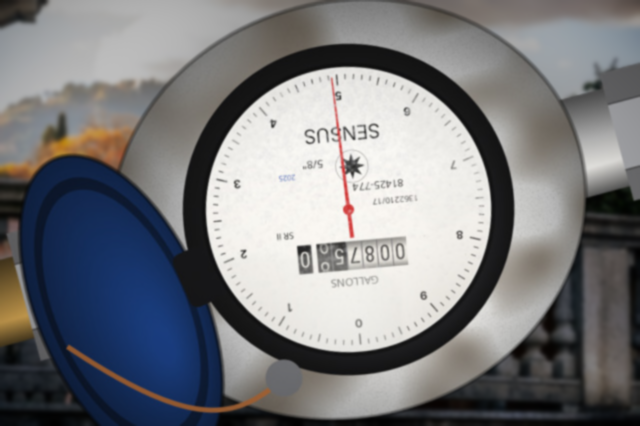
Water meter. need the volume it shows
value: 87584.9 gal
